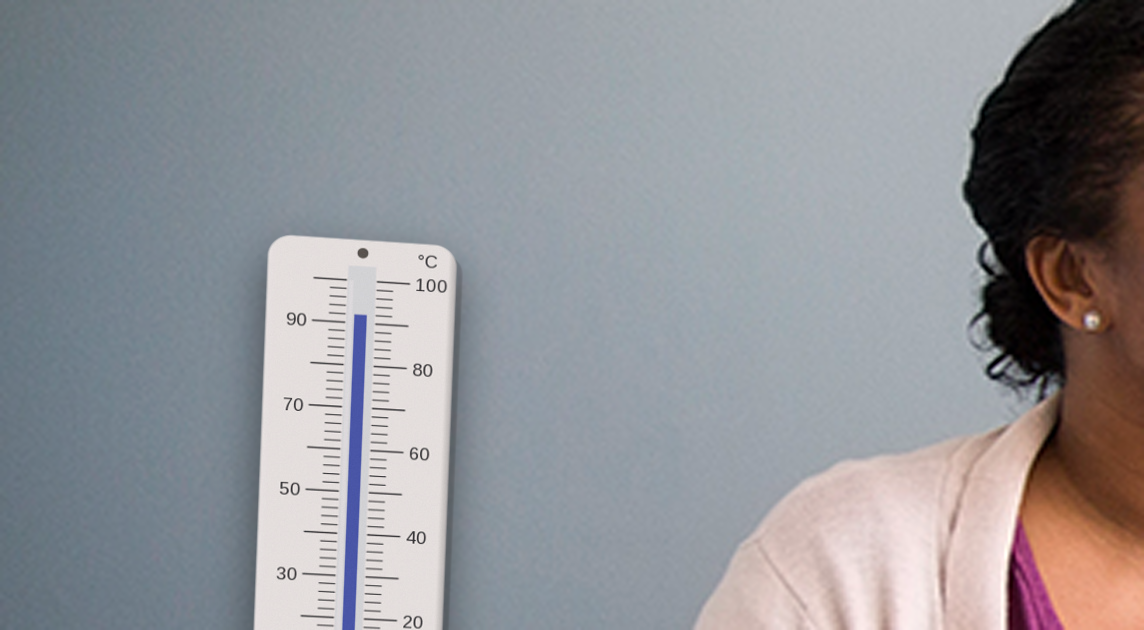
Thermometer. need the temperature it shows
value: 92 °C
